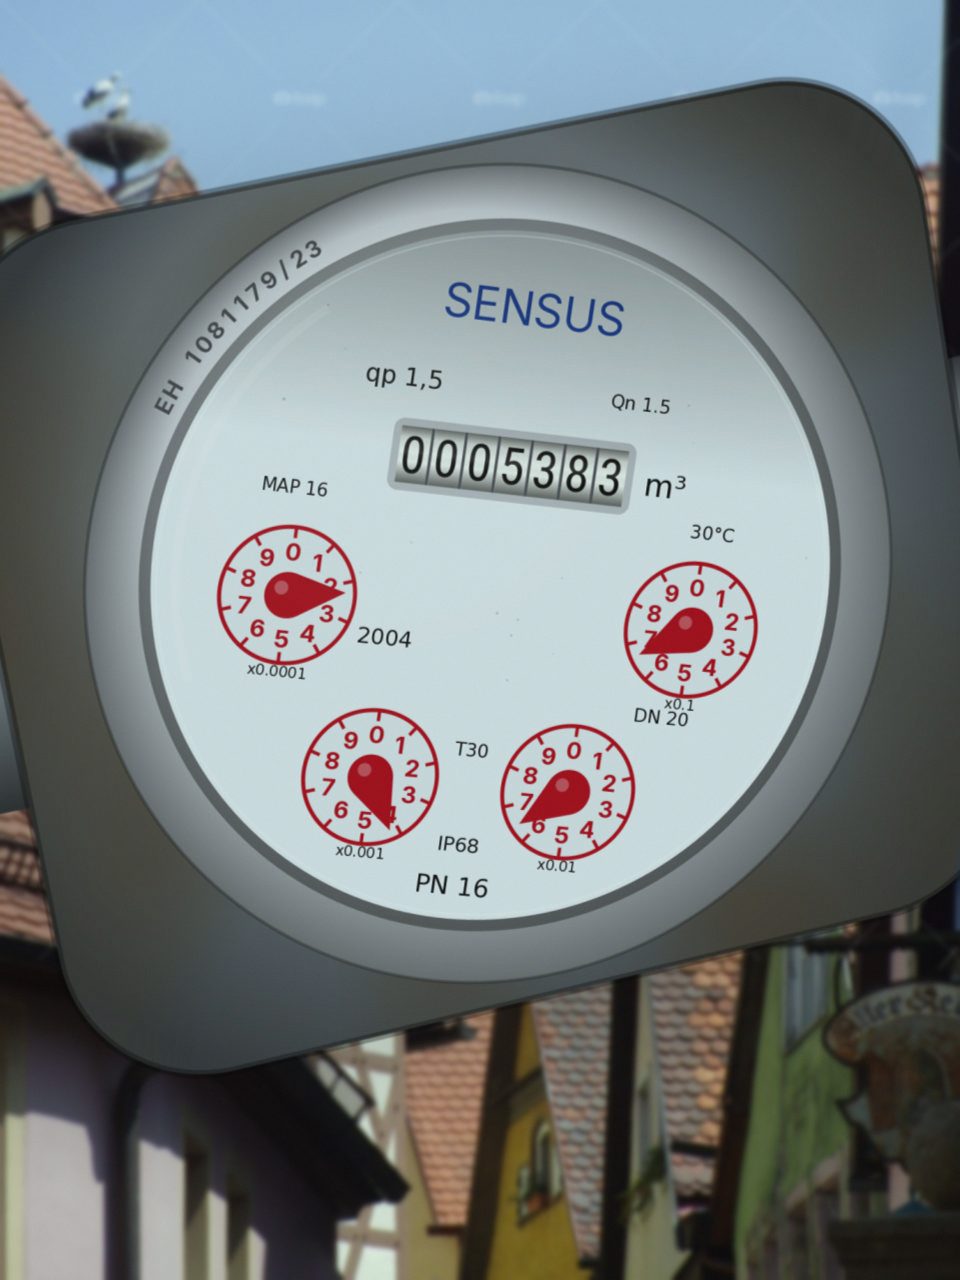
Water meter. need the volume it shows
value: 5383.6642 m³
